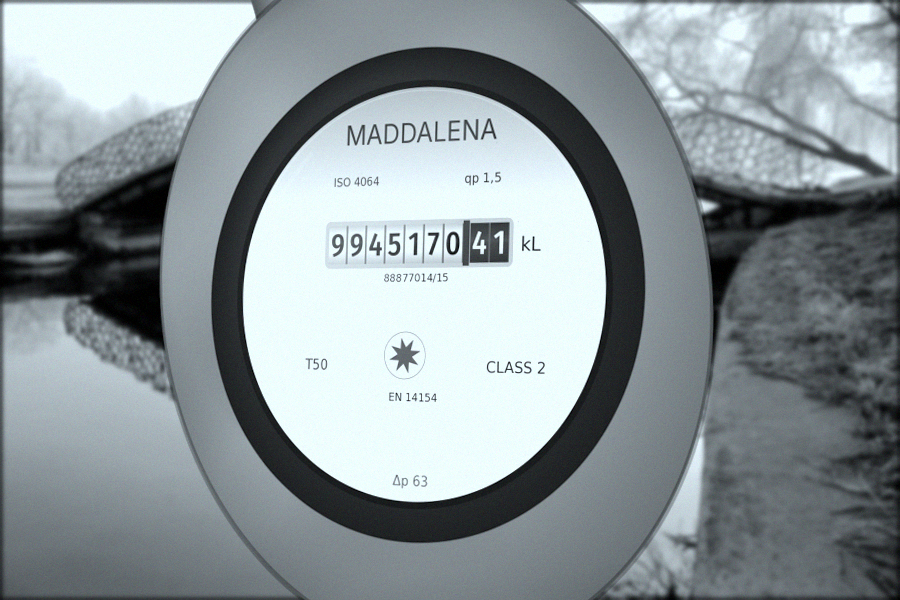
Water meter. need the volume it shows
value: 9945170.41 kL
